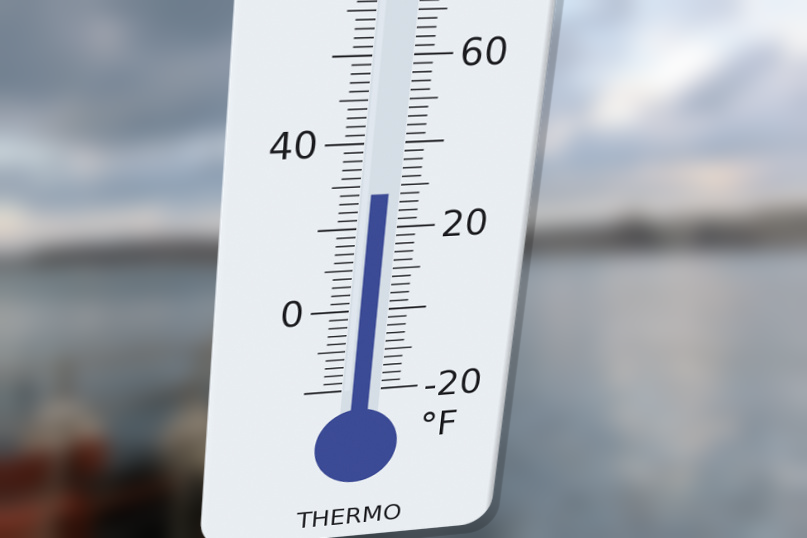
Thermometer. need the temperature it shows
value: 28 °F
